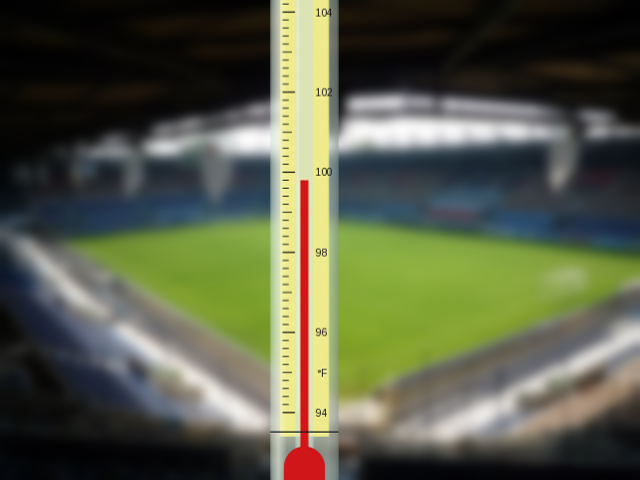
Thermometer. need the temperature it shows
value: 99.8 °F
